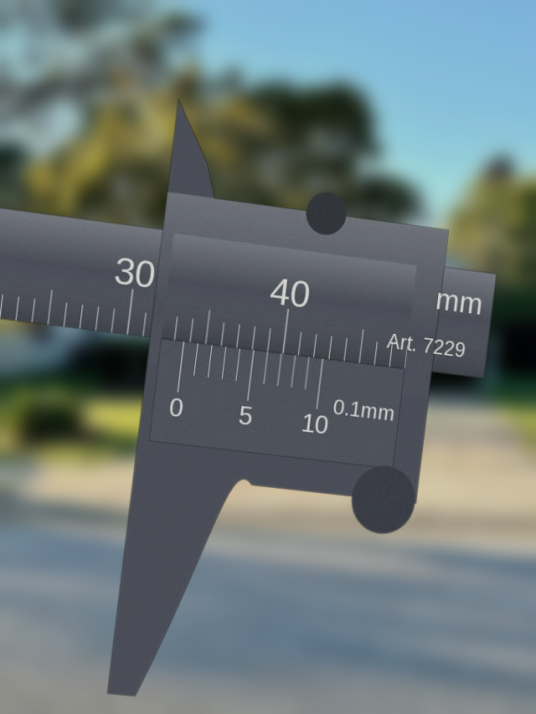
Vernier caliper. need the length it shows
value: 33.6 mm
